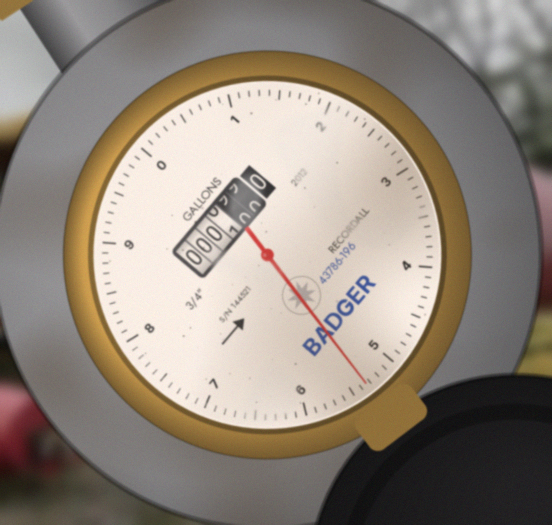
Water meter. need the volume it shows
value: 995.3 gal
